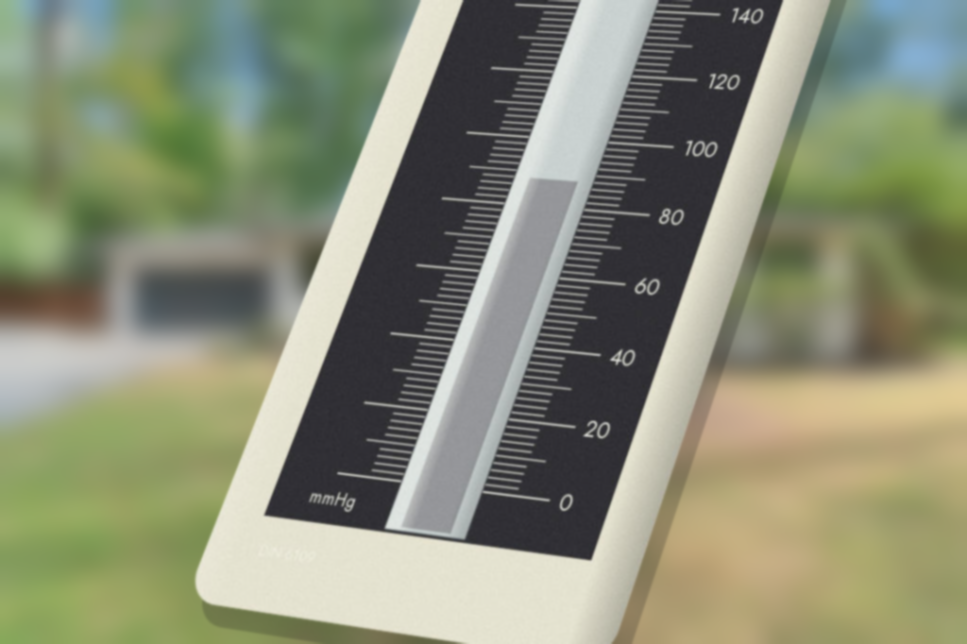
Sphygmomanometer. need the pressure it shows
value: 88 mmHg
